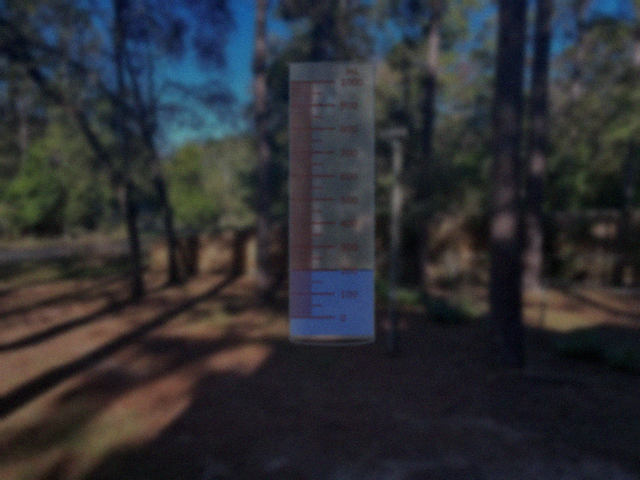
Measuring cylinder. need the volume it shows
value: 200 mL
